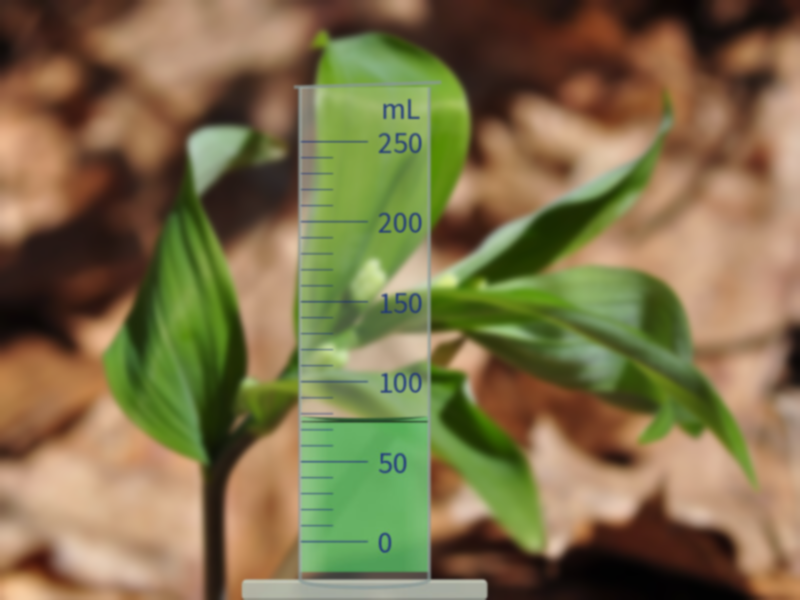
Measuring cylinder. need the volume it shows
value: 75 mL
